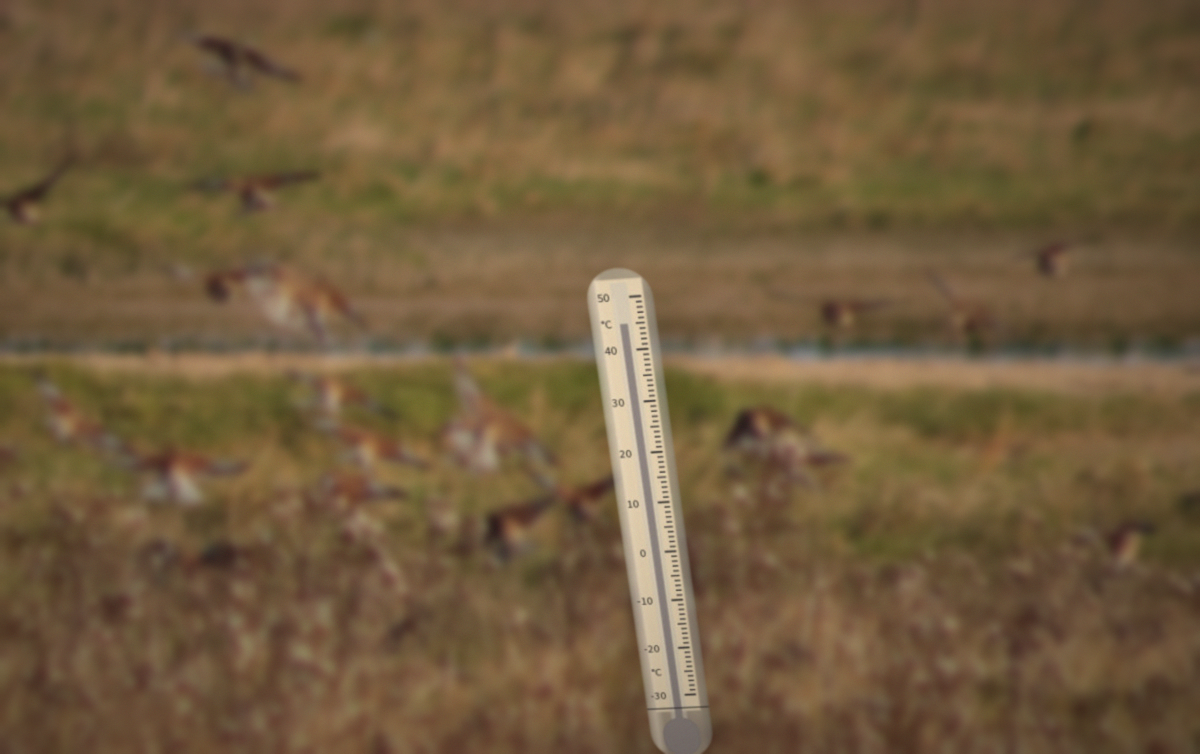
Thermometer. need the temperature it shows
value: 45 °C
